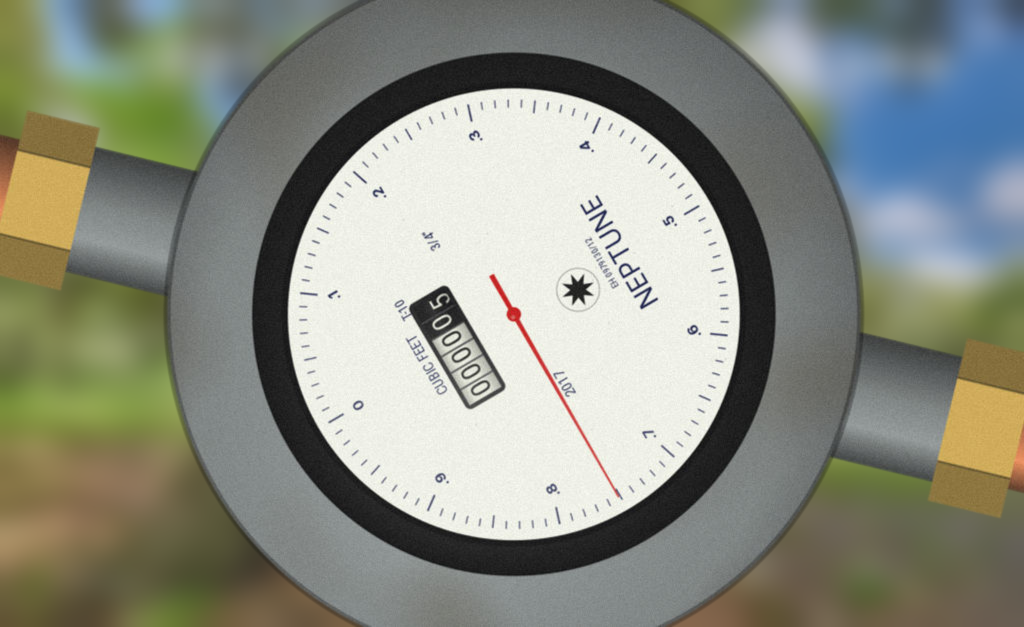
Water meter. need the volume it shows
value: 4.75 ft³
